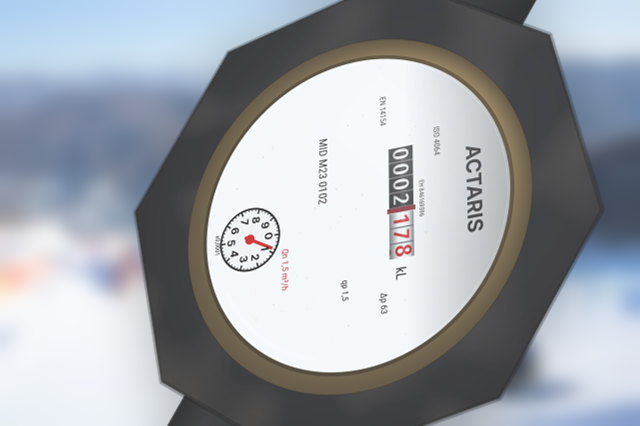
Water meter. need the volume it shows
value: 2.1780 kL
